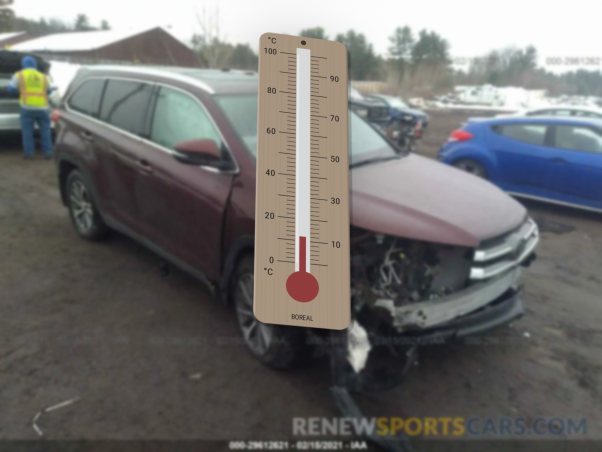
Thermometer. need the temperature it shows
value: 12 °C
